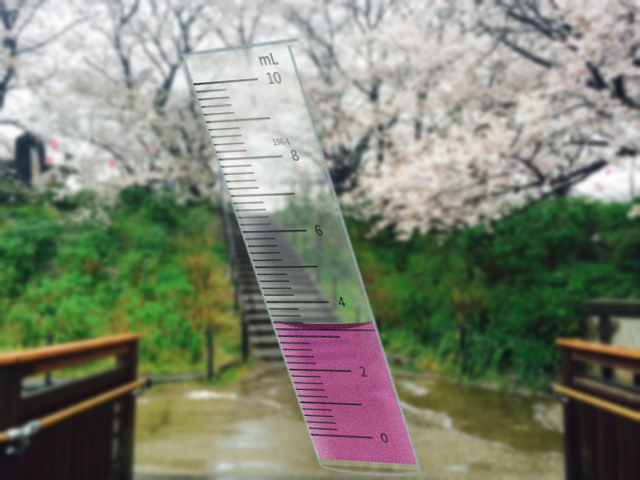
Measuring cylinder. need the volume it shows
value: 3.2 mL
